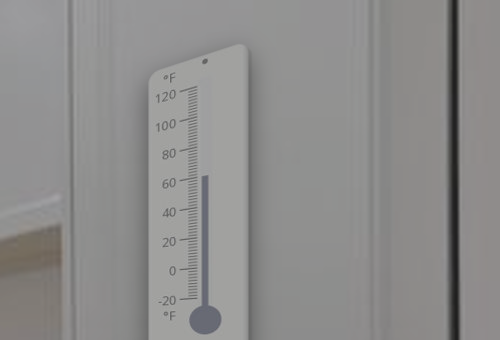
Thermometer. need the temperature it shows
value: 60 °F
